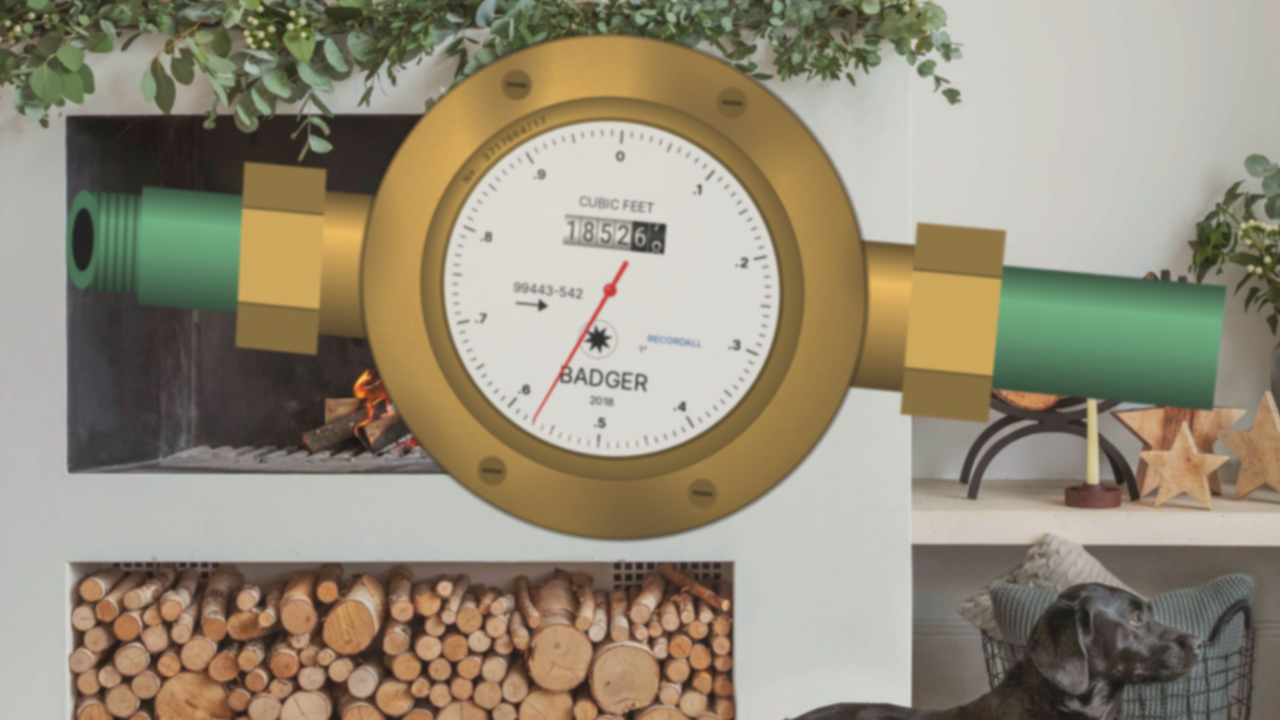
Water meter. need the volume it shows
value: 185267.57 ft³
